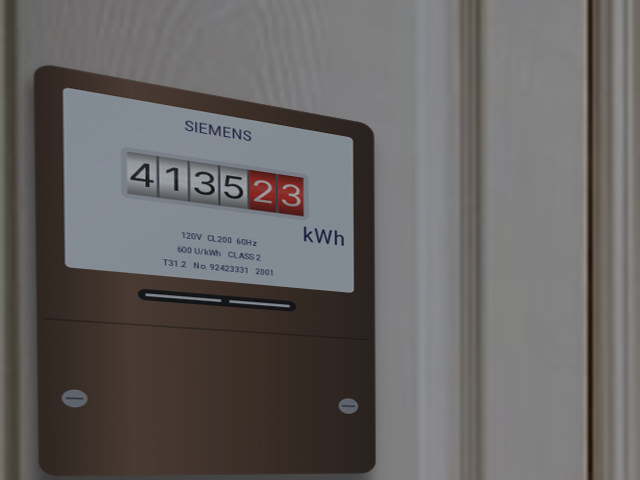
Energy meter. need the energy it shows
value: 4135.23 kWh
